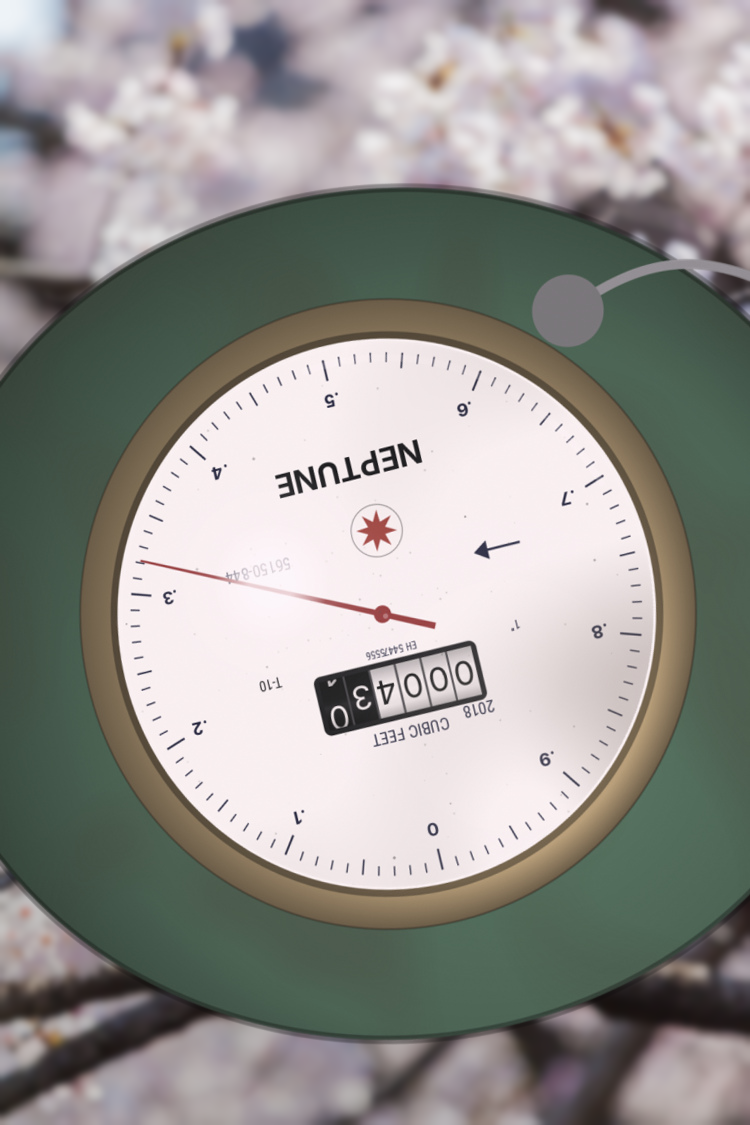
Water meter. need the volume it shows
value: 430.32 ft³
